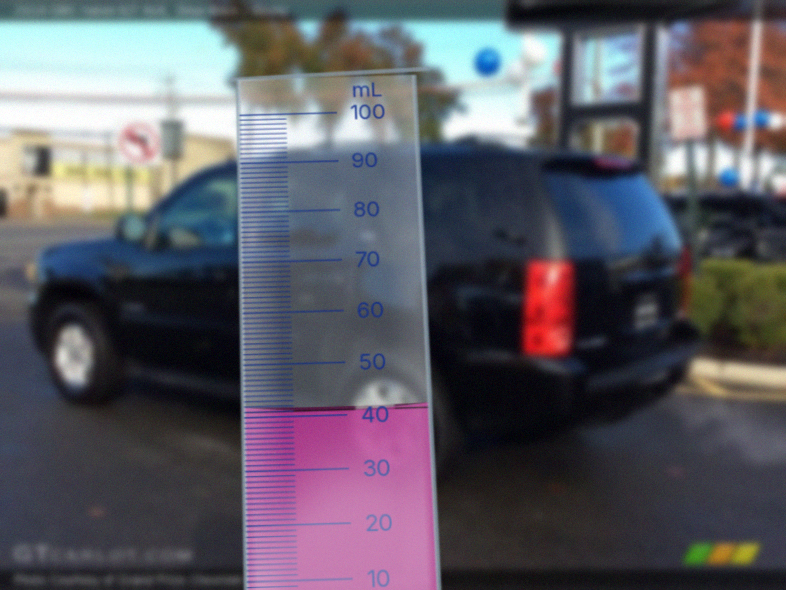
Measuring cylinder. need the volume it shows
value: 41 mL
